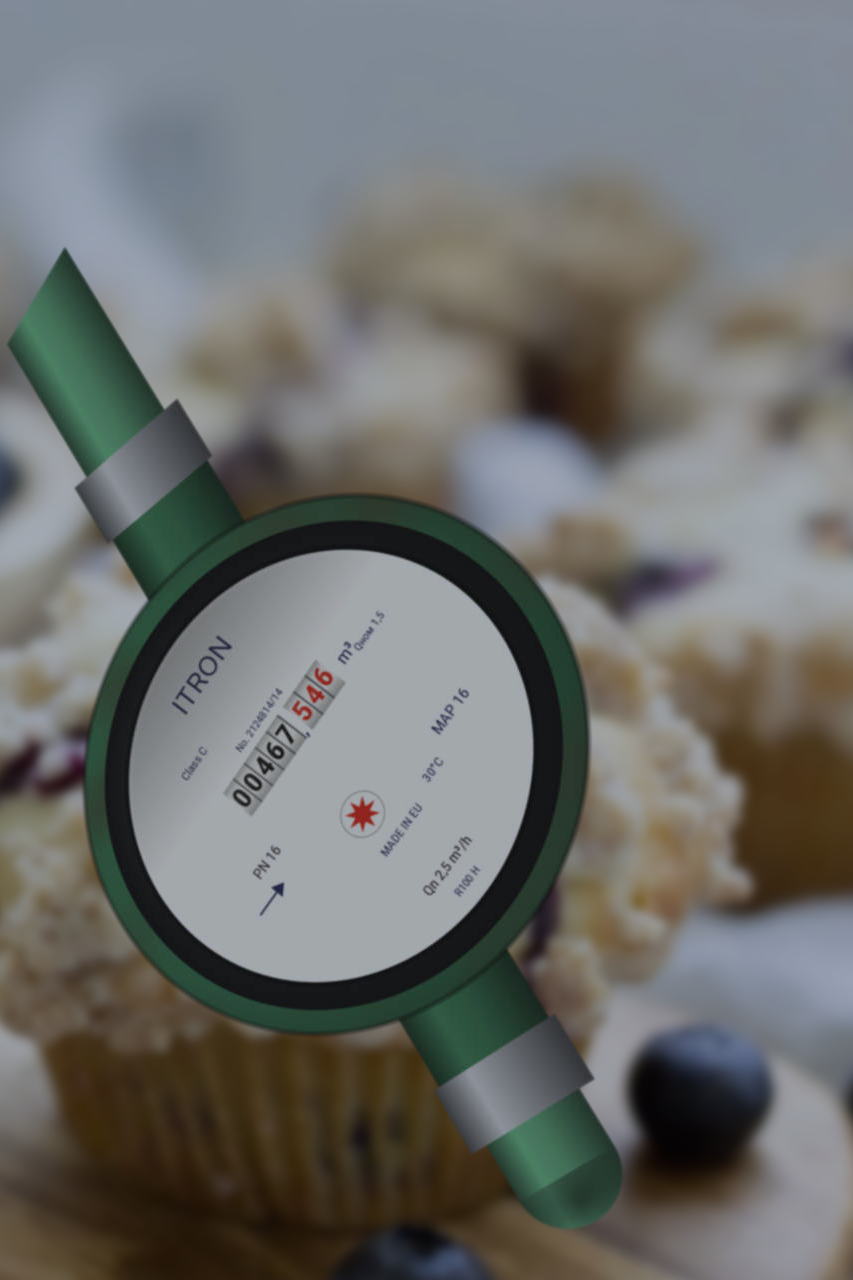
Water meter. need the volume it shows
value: 467.546 m³
